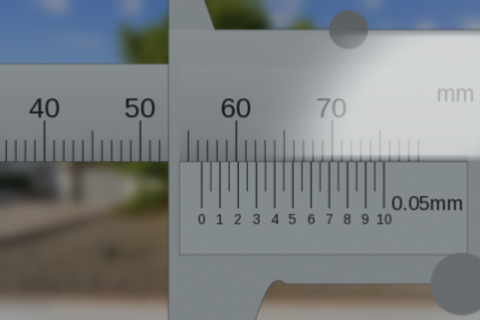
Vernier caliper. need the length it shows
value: 56.4 mm
